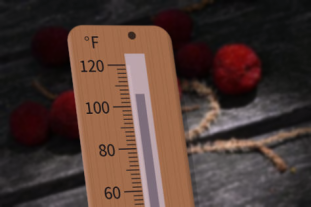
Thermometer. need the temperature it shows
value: 106 °F
